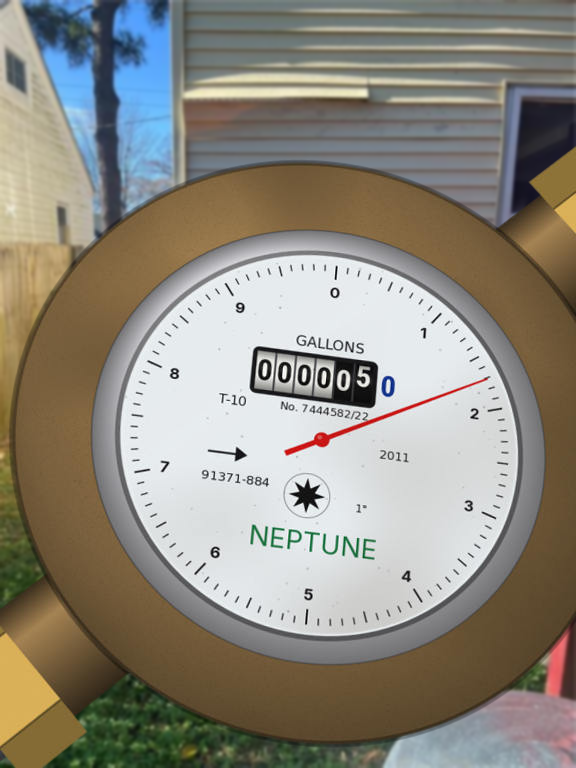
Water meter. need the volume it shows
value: 51.7 gal
